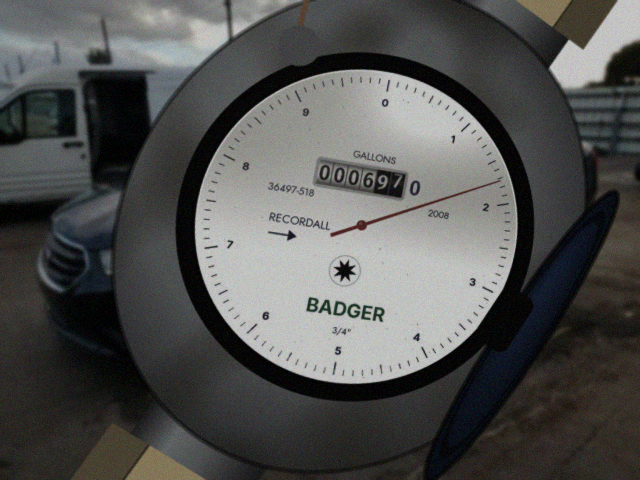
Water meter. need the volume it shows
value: 6971.7 gal
